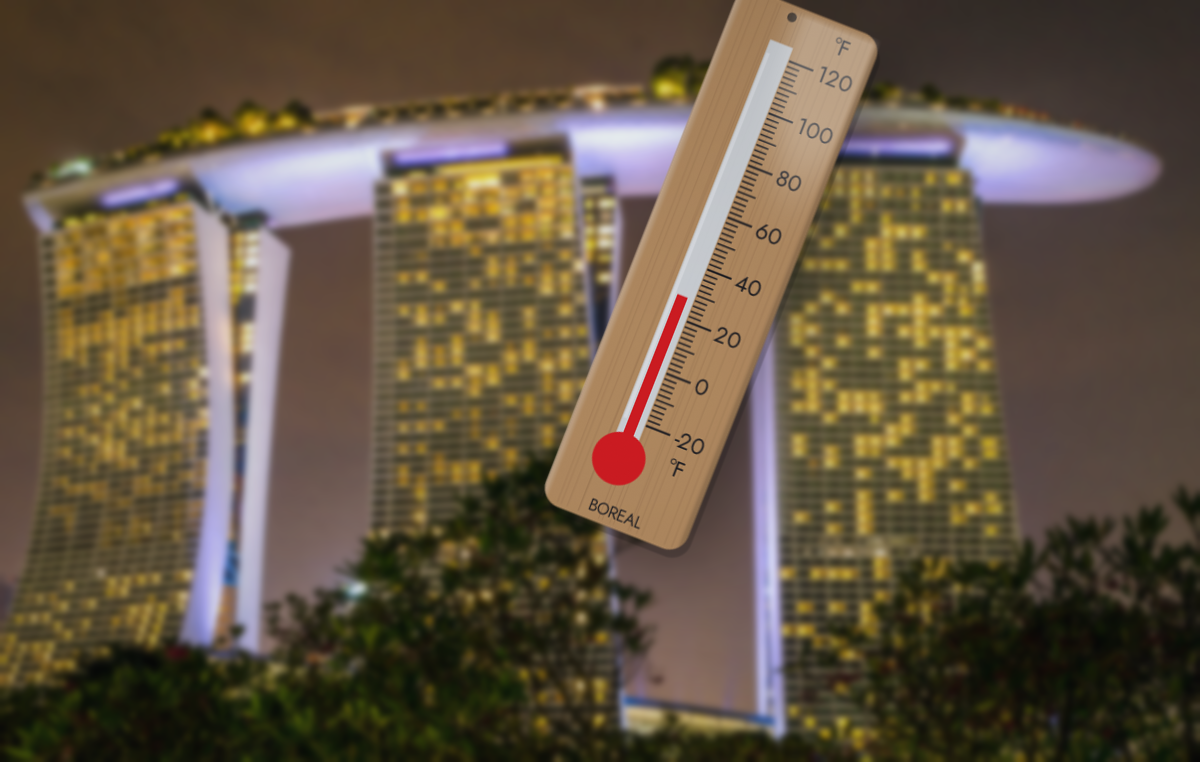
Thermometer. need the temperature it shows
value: 28 °F
